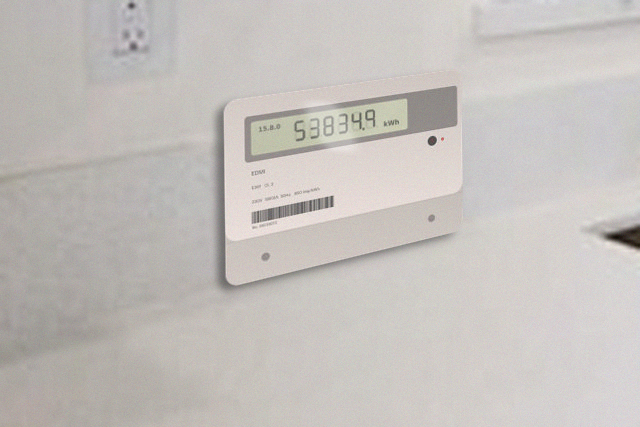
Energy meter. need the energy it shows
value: 53834.9 kWh
